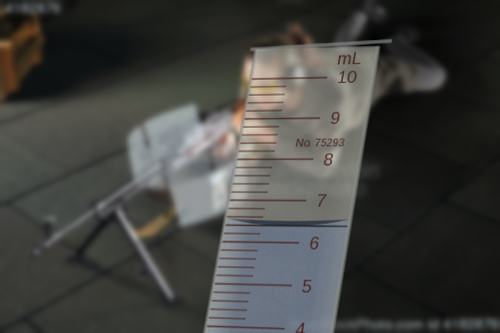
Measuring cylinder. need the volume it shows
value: 6.4 mL
